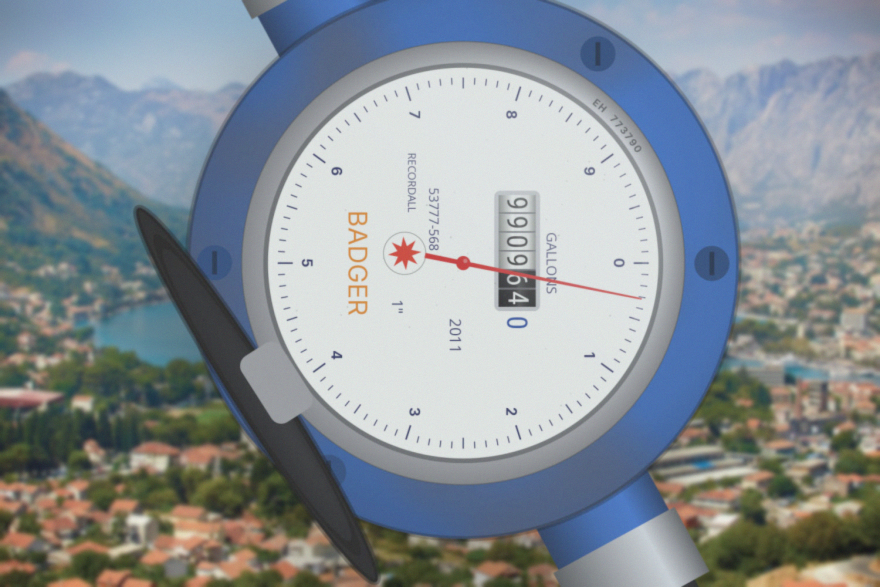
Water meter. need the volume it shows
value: 9909640.3 gal
